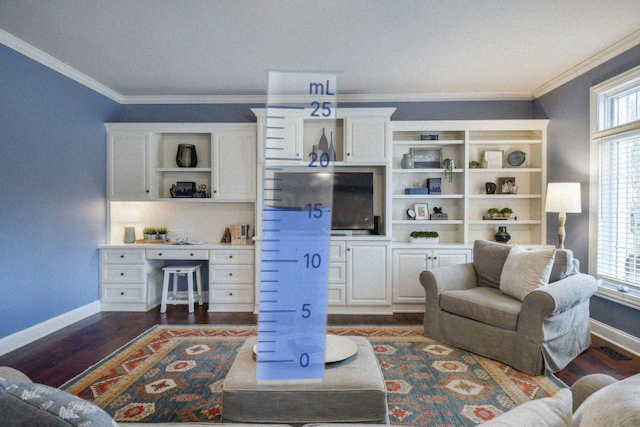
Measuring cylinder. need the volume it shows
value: 15 mL
